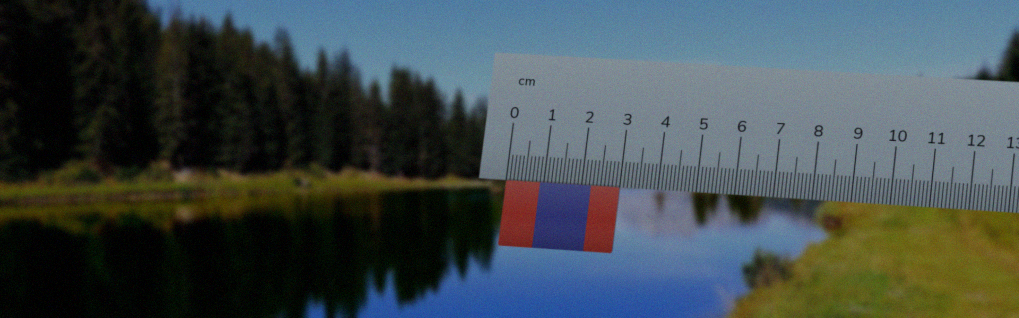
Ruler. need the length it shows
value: 3 cm
